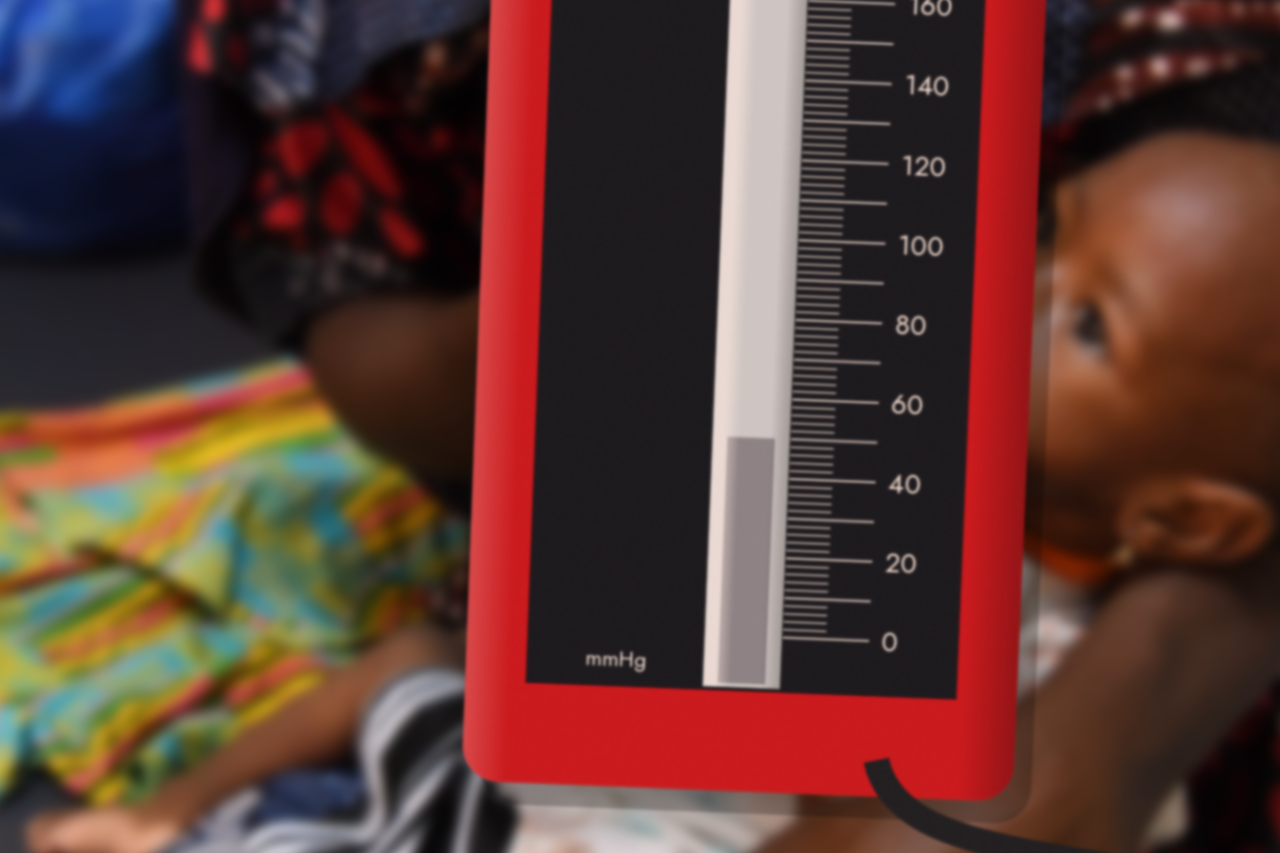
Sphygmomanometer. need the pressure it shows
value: 50 mmHg
